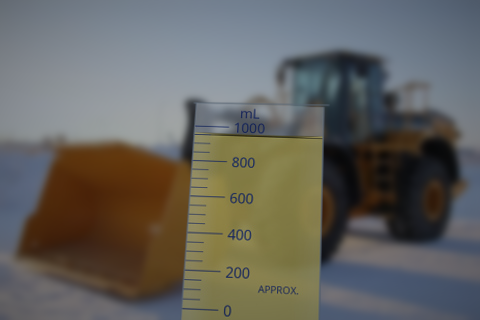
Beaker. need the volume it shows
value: 950 mL
